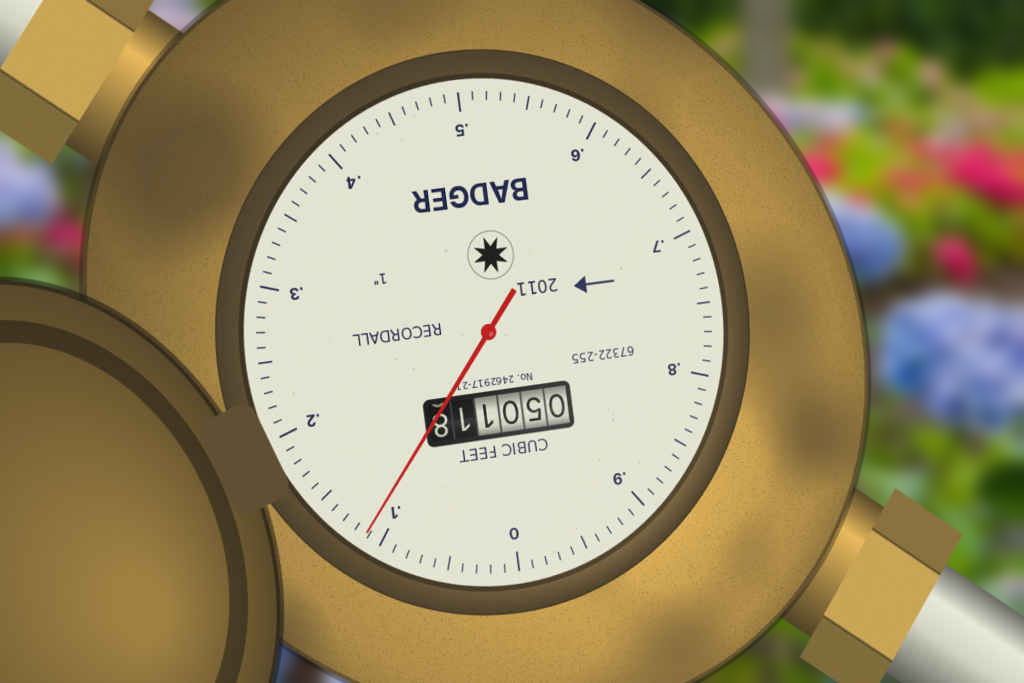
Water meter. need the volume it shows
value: 50118.11 ft³
